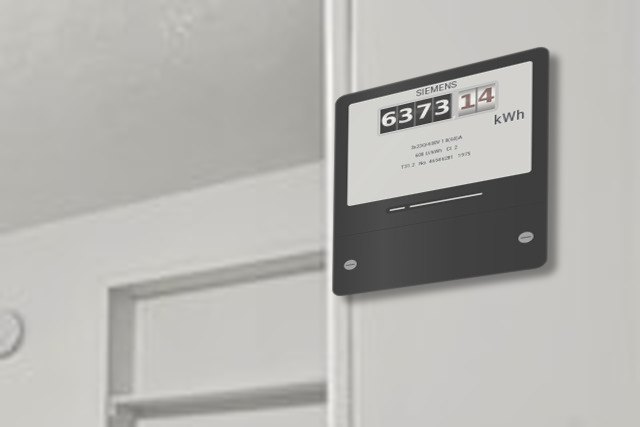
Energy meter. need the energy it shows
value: 6373.14 kWh
